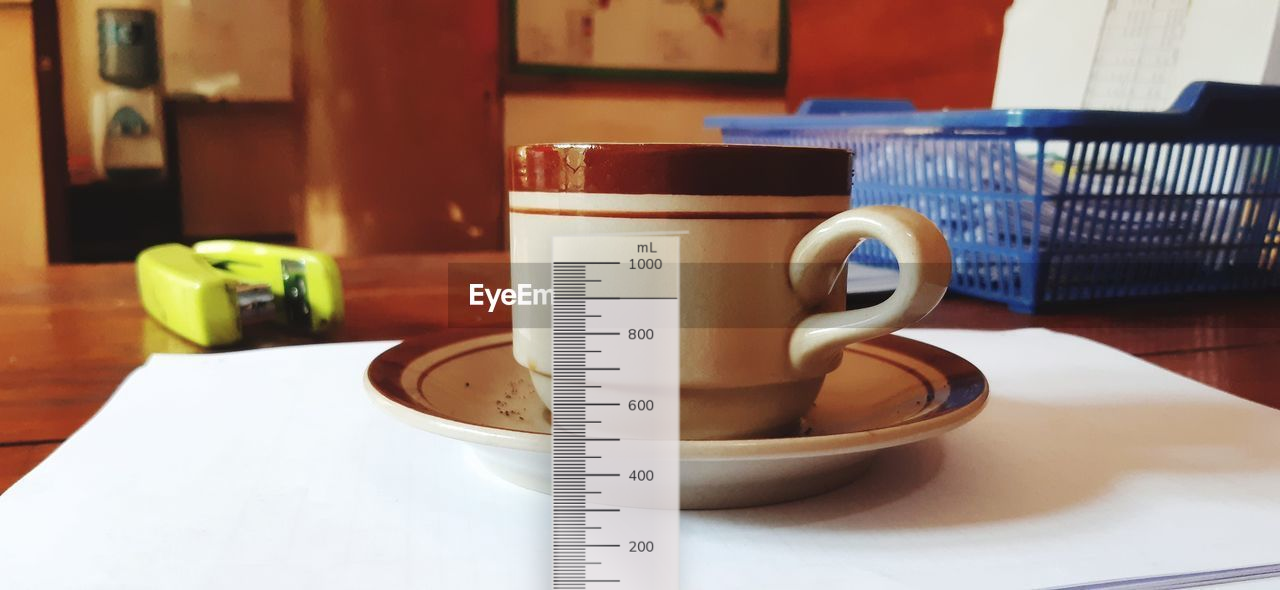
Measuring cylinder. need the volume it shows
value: 900 mL
